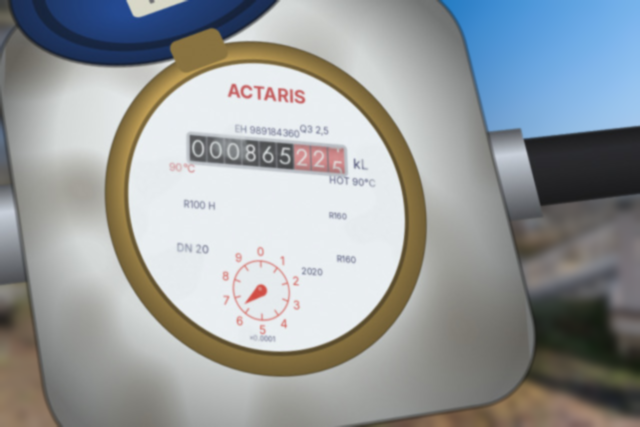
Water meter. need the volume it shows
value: 865.2246 kL
